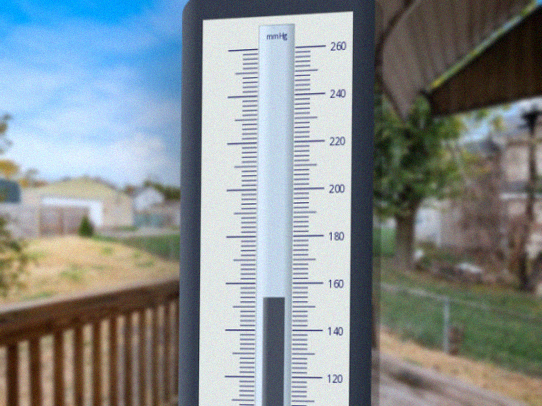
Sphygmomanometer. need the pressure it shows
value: 154 mmHg
